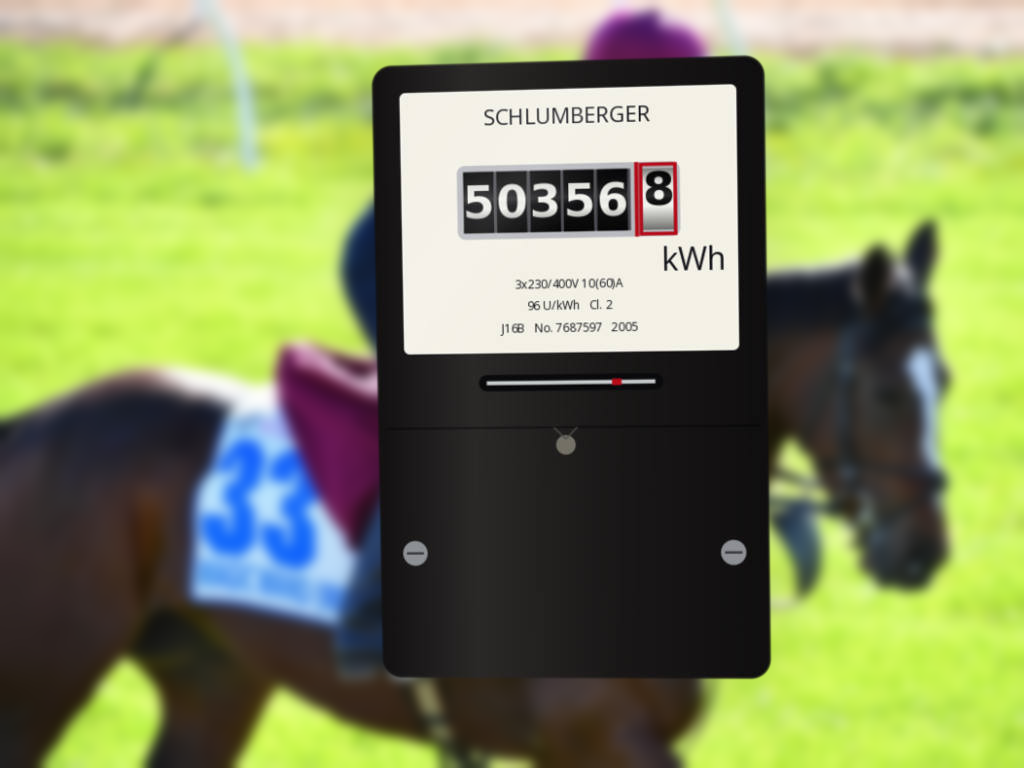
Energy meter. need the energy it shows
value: 50356.8 kWh
